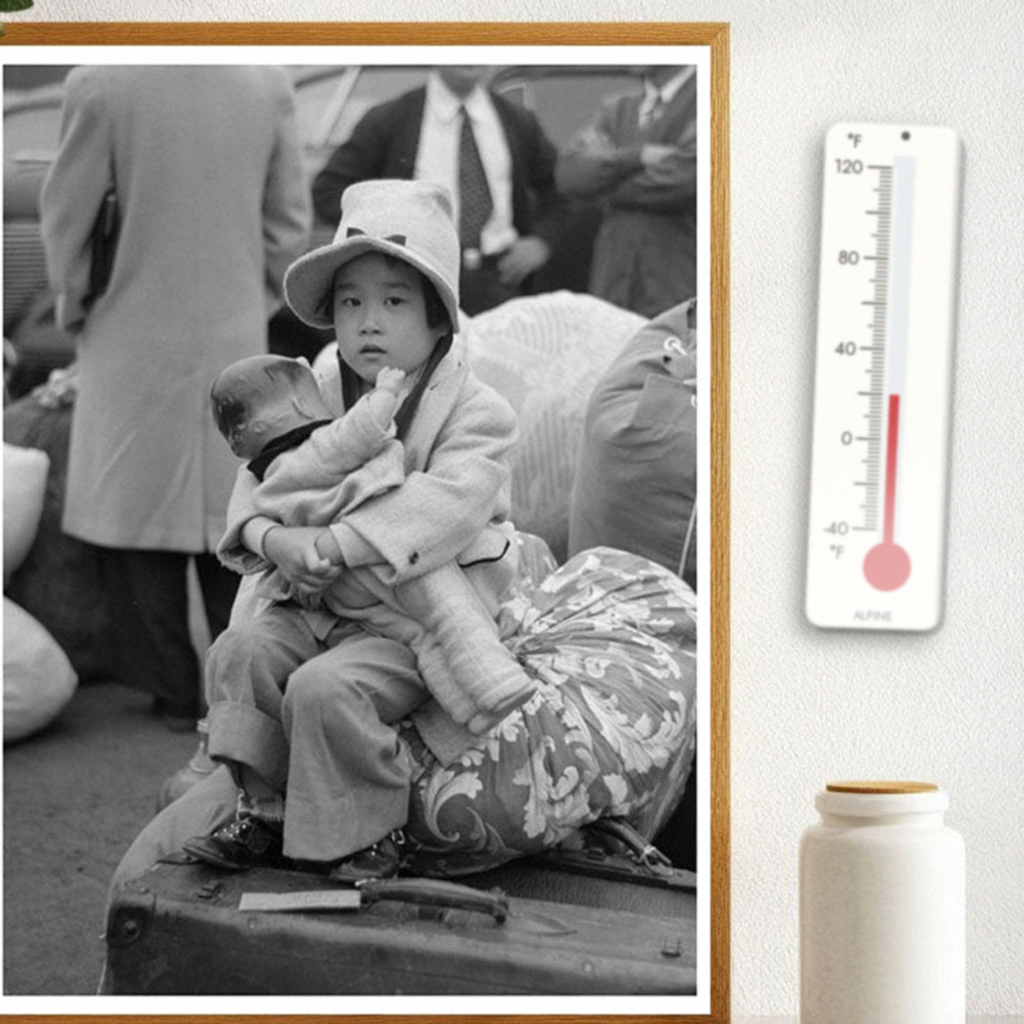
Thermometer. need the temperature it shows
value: 20 °F
